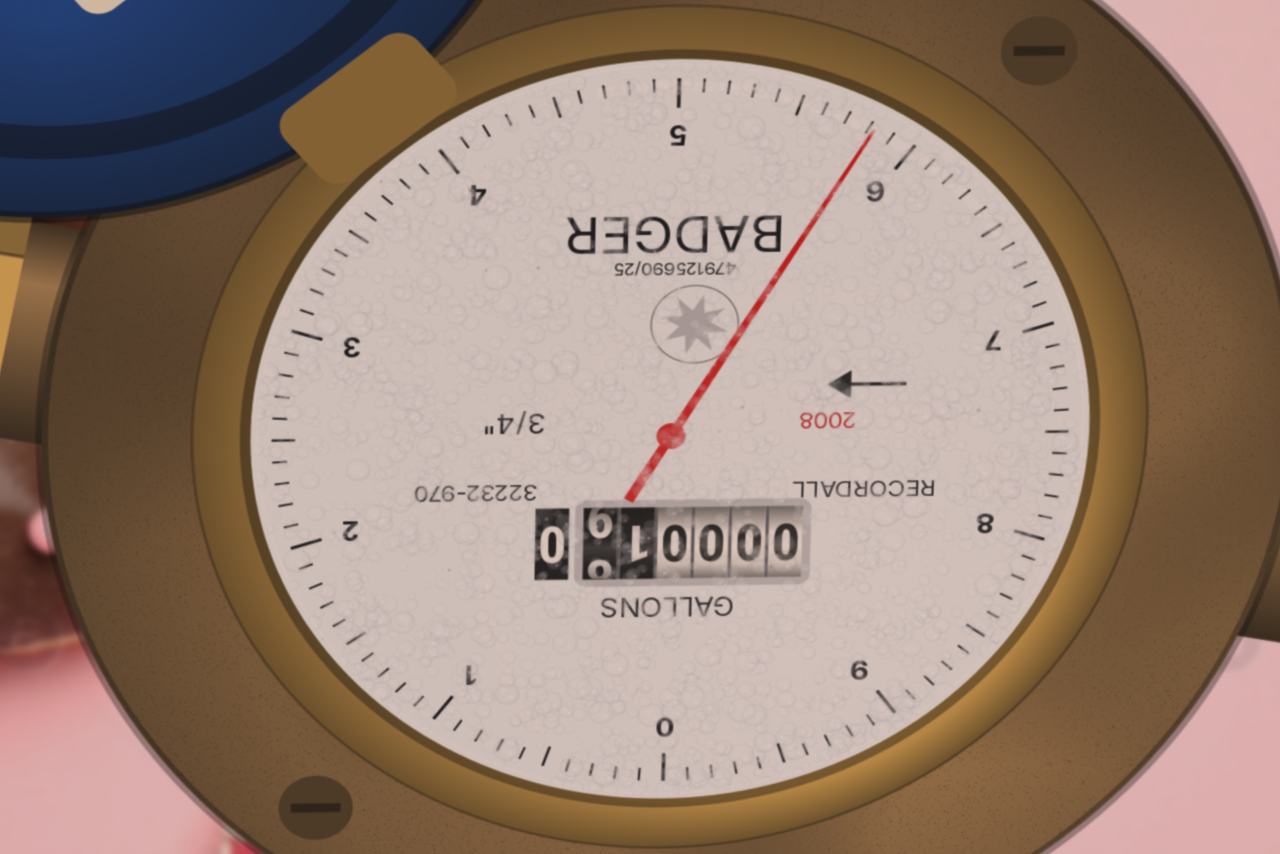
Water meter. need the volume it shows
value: 185.8 gal
